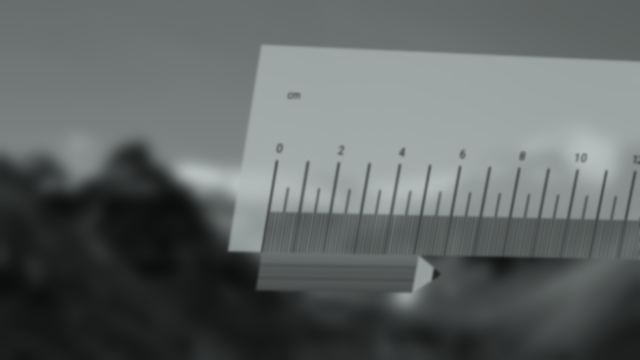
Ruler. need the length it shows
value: 6 cm
